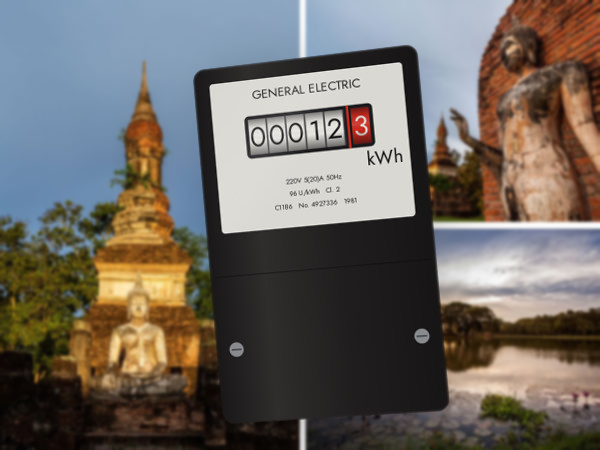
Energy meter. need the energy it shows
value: 12.3 kWh
